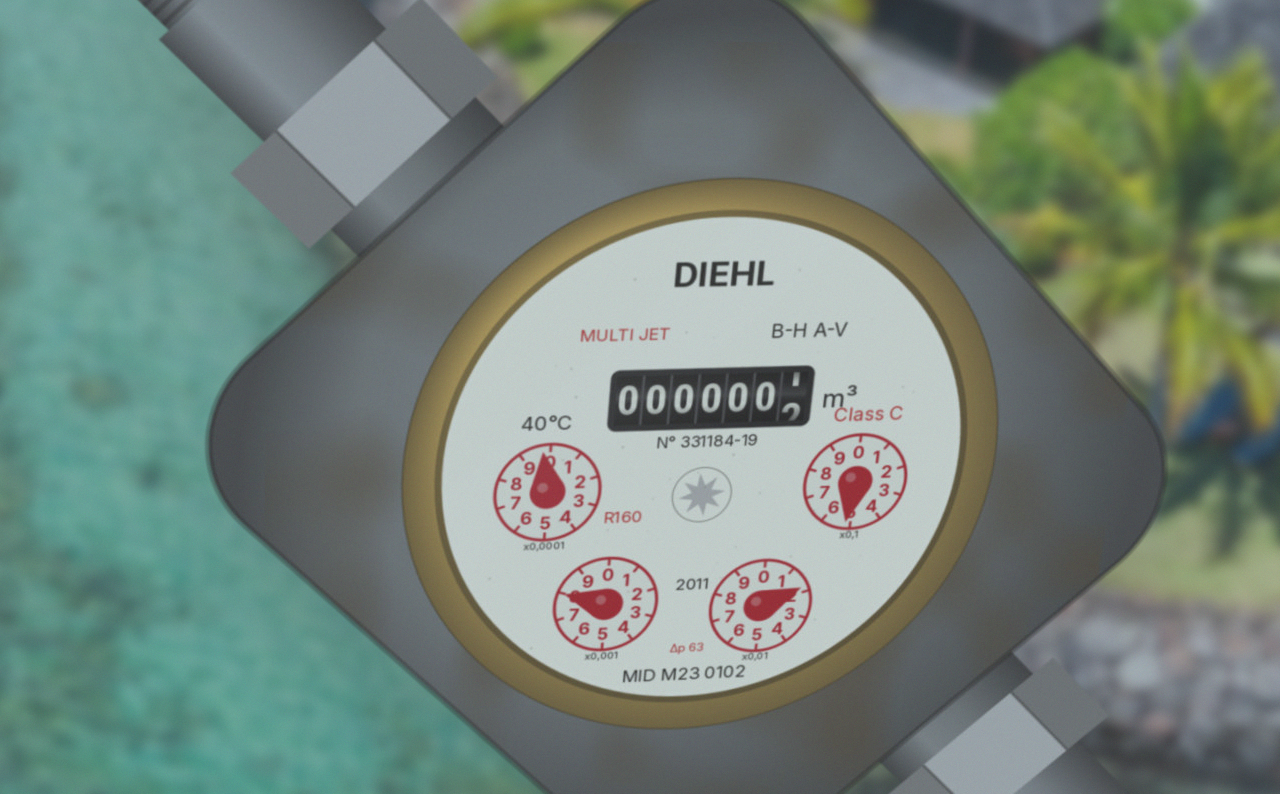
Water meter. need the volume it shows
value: 1.5179 m³
